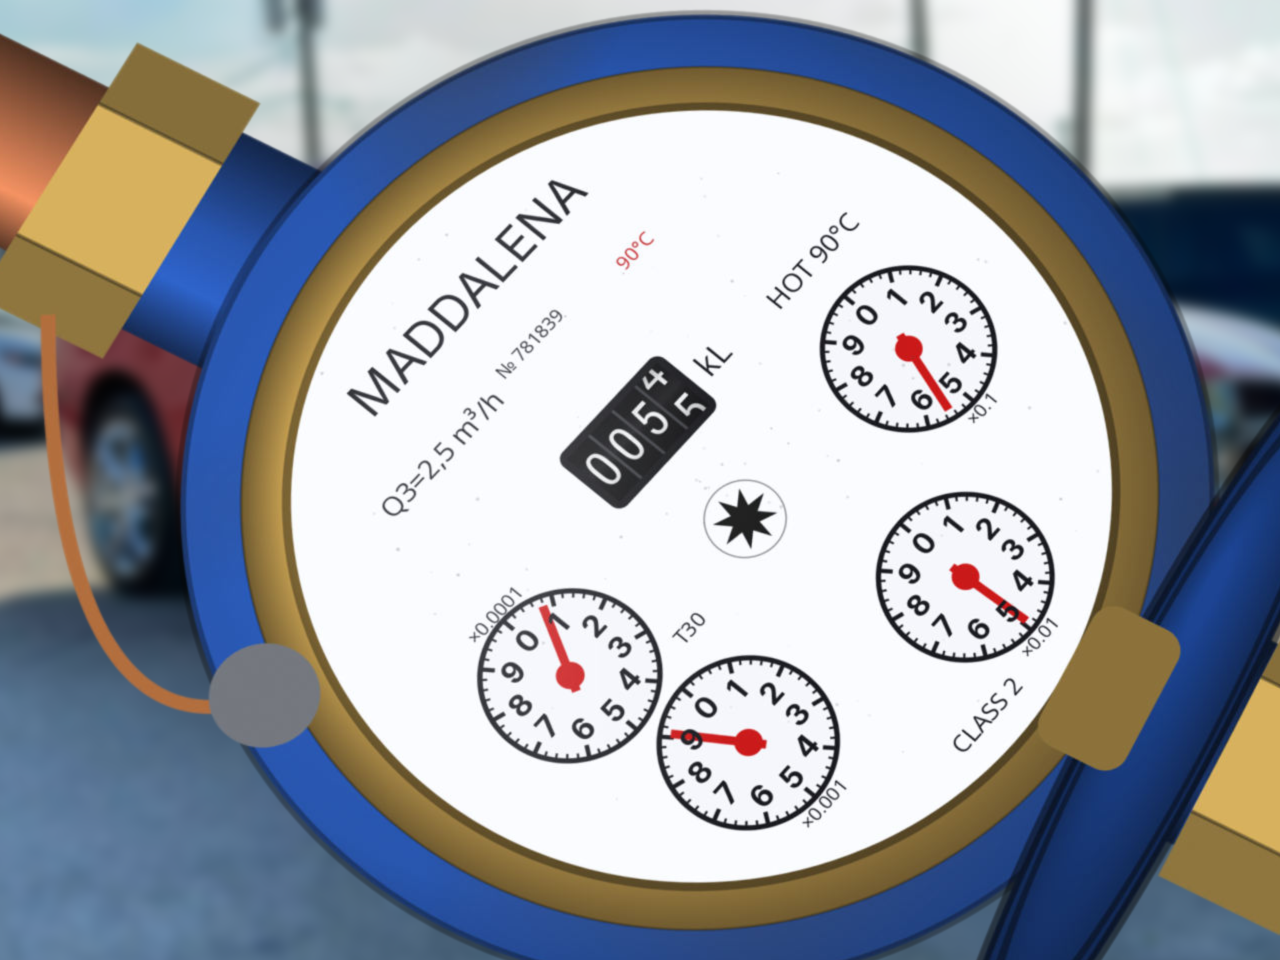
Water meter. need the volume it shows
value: 54.5490 kL
